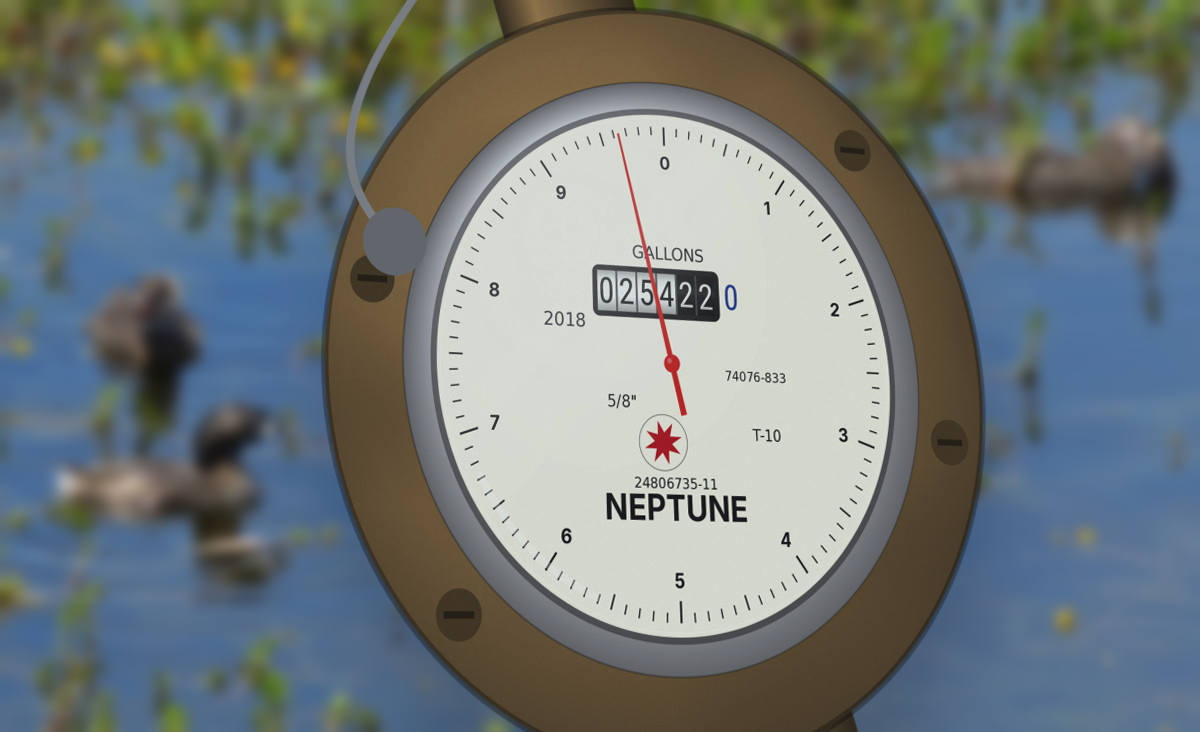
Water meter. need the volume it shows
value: 254219.6 gal
